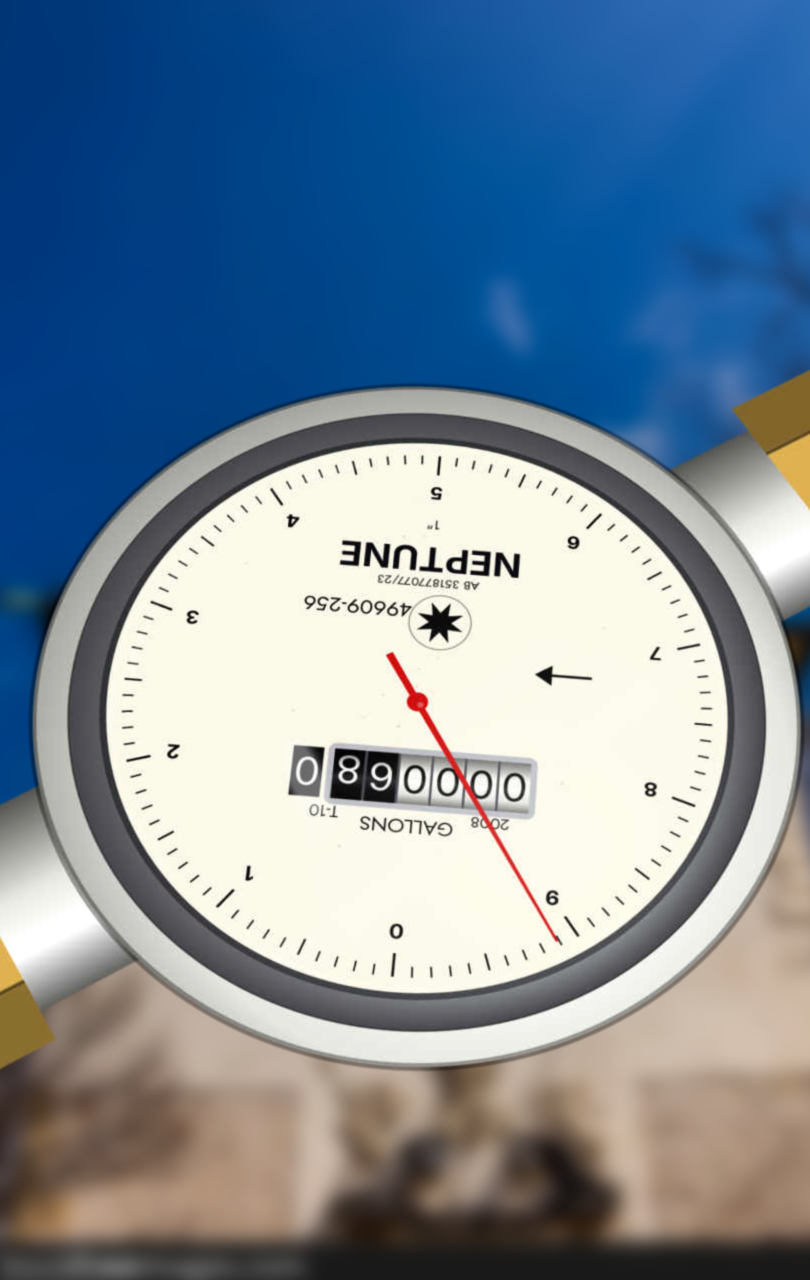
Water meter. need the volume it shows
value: 679.1 gal
